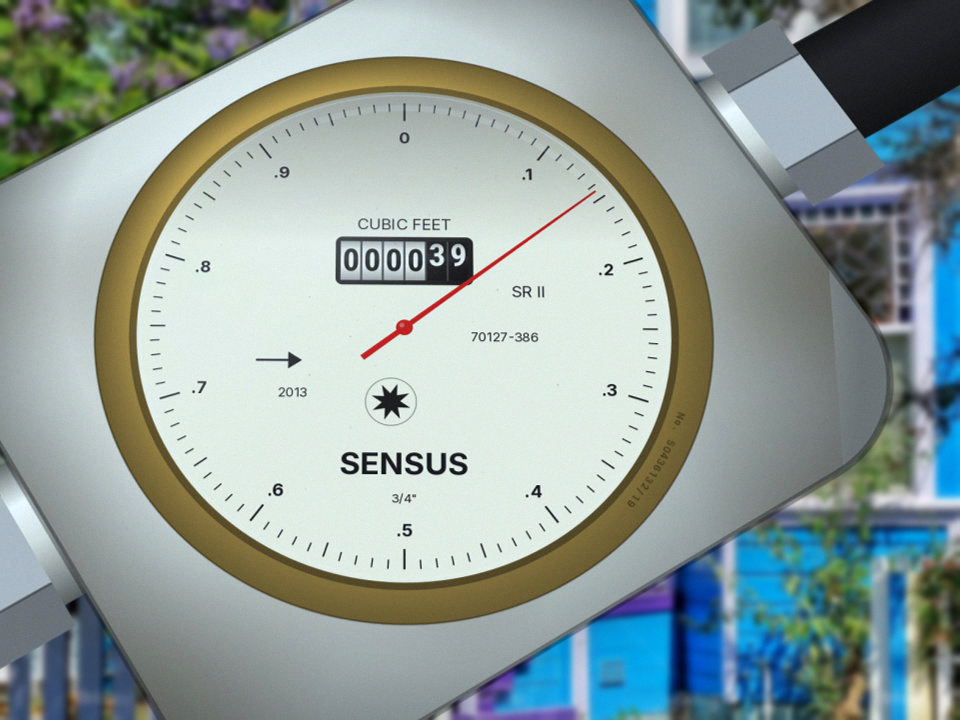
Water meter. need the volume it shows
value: 39.14 ft³
